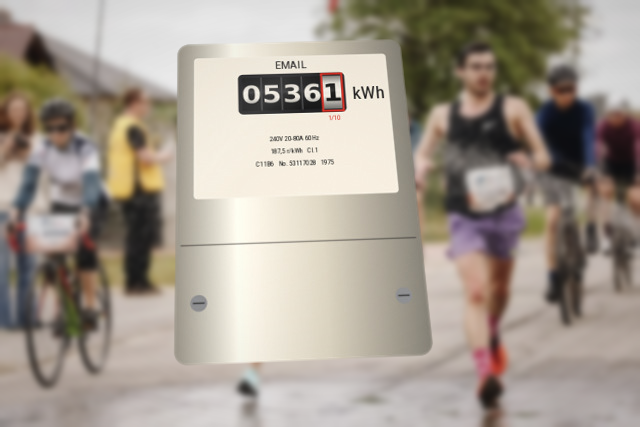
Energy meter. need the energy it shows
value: 536.1 kWh
